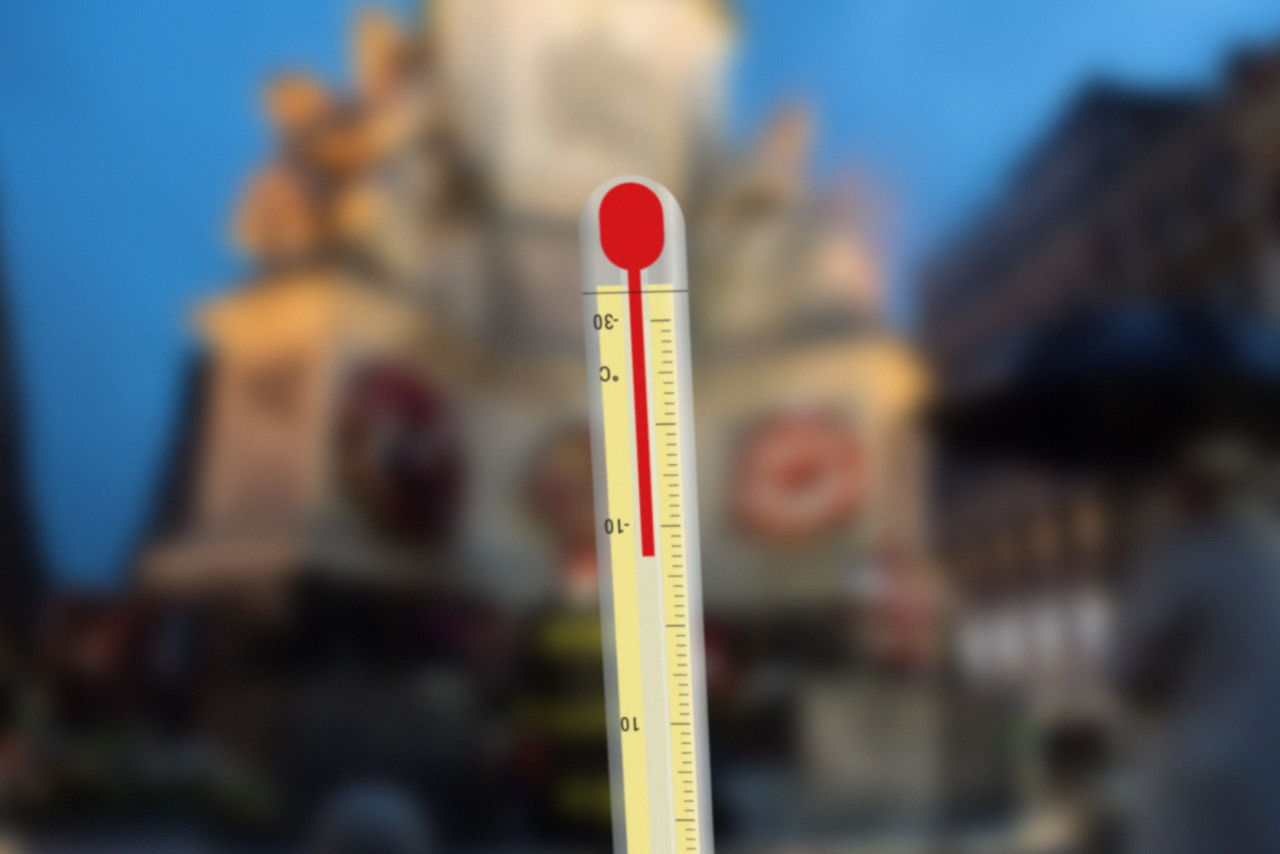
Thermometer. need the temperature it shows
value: -7 °C
